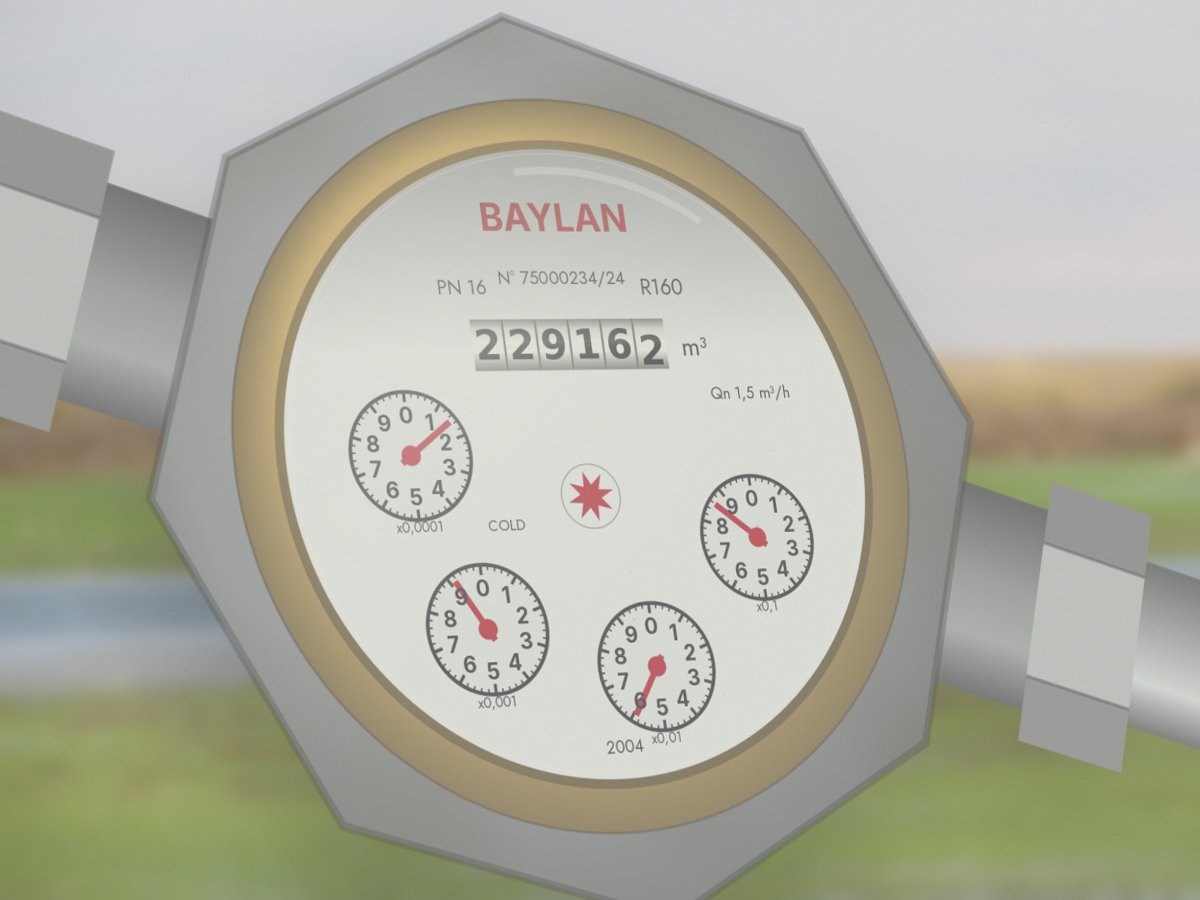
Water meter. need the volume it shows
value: 229161.8591 m³
